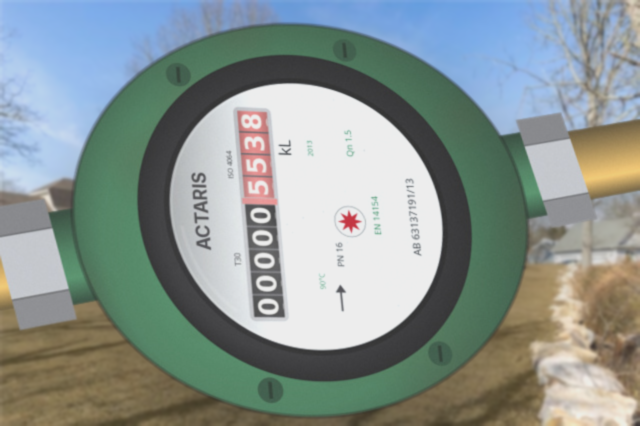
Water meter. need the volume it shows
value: 0.5538 kL
